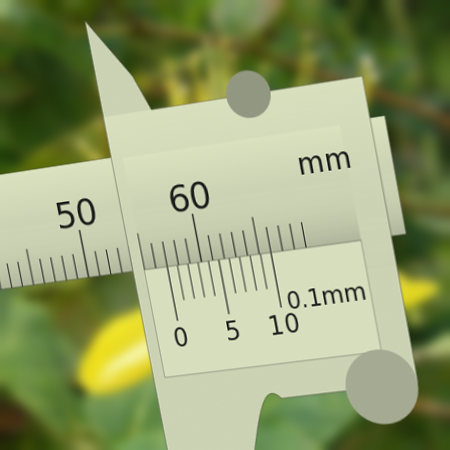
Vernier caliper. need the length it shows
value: 57.0 mm
